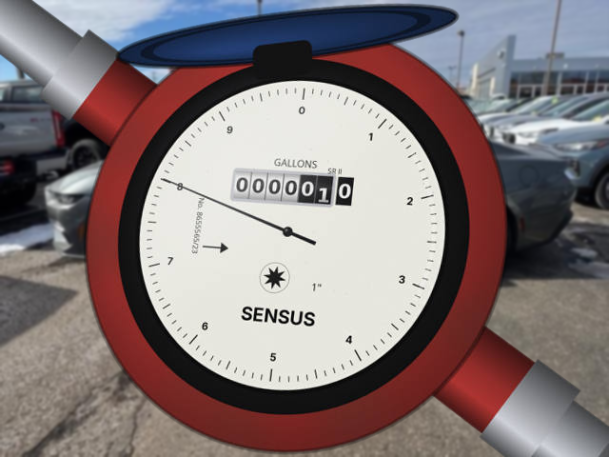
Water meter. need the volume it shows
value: 8.0 gal
